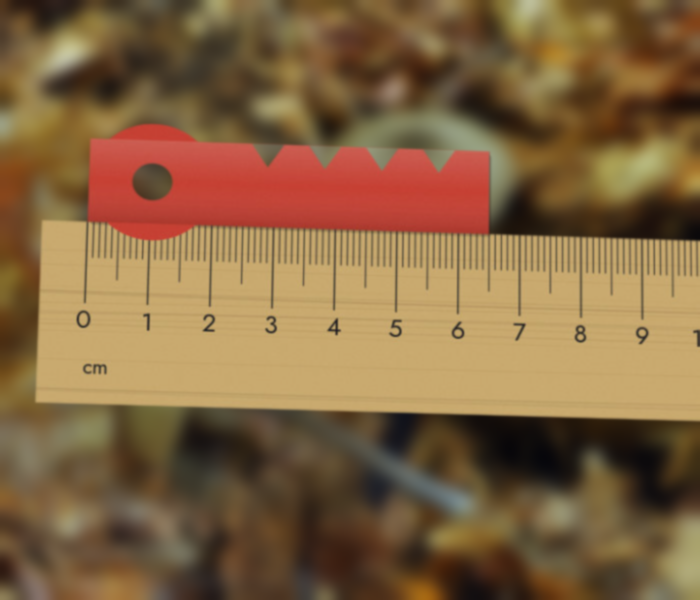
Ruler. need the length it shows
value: 6.5 cm
